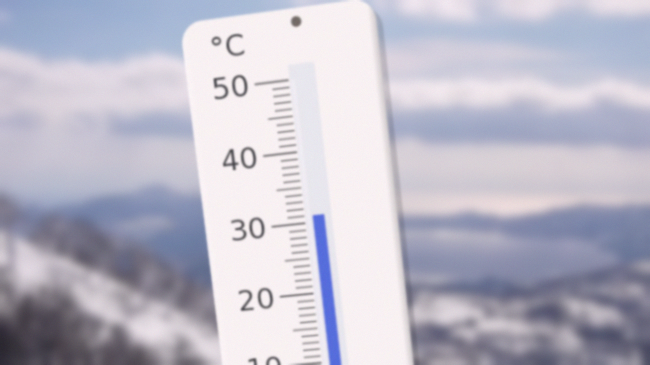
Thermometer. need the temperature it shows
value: 31 °C
